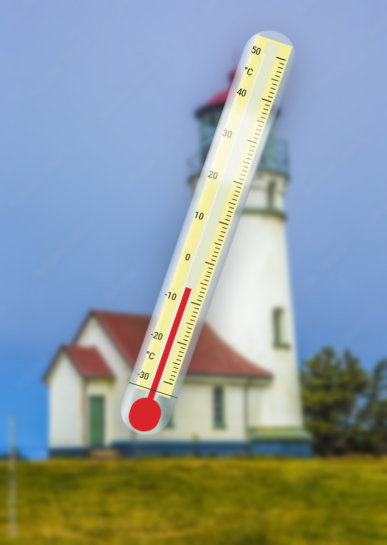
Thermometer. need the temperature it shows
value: -7 °C
